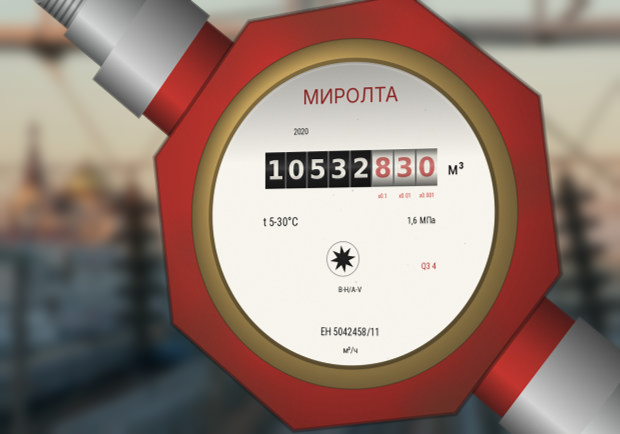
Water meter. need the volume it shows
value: 10532.830 m³
